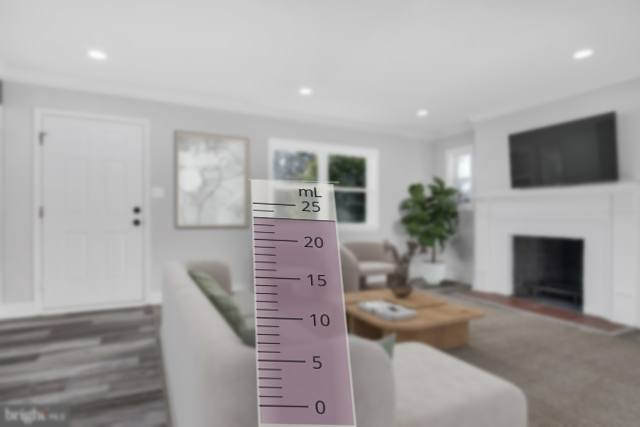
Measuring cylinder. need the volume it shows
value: 23 mL
